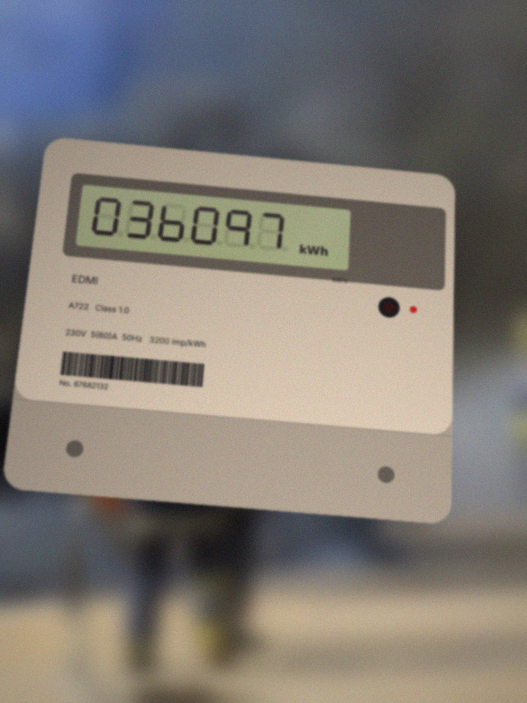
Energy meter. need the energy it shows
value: 36097 kWh
